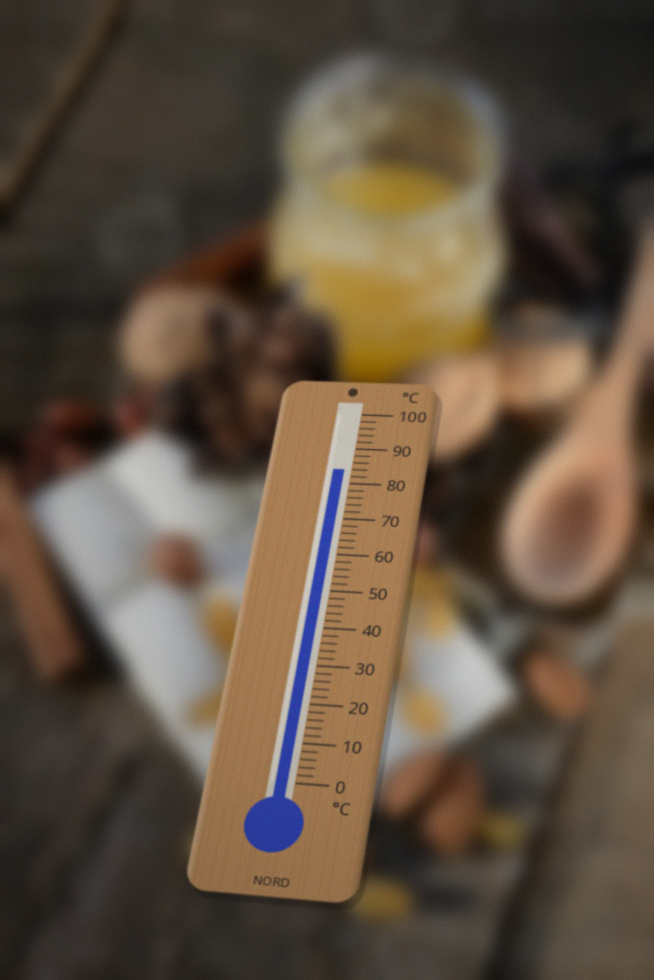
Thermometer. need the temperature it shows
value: 84 °C
